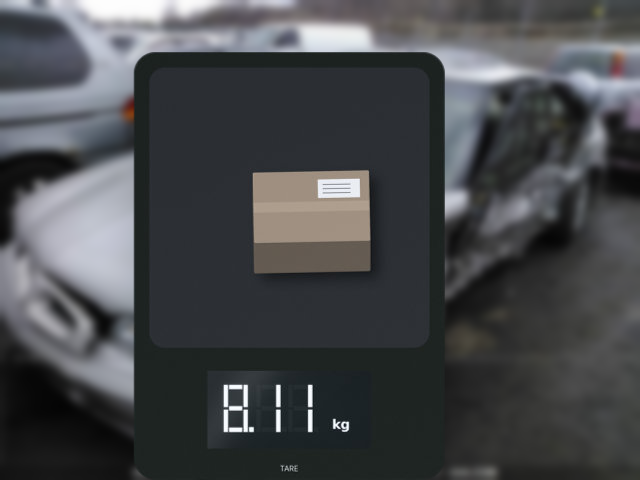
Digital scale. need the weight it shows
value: 8.11 kg
